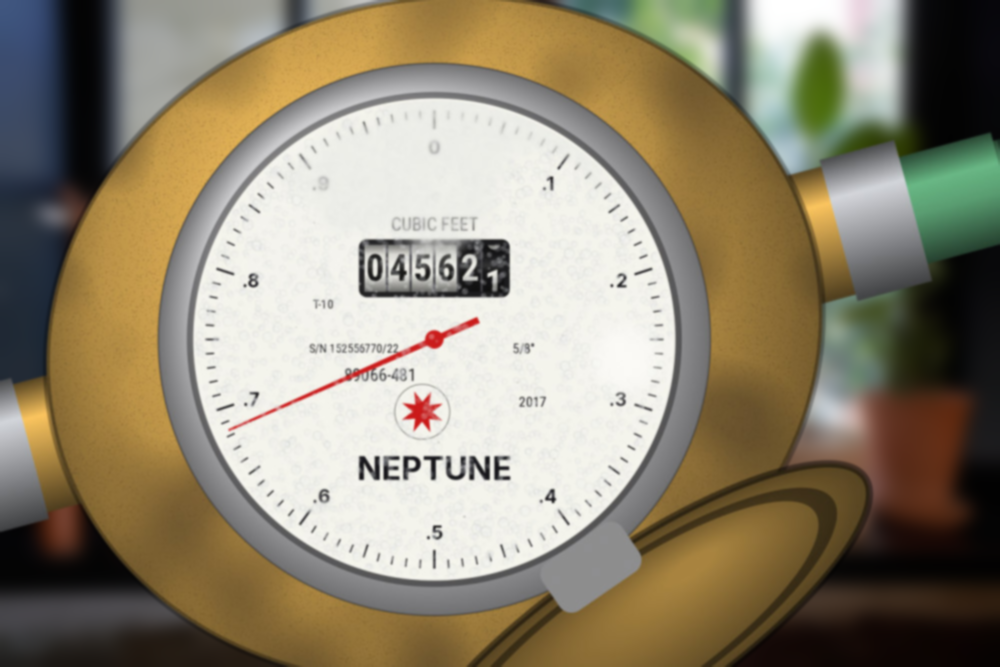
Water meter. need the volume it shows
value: 45620.68 ft³
